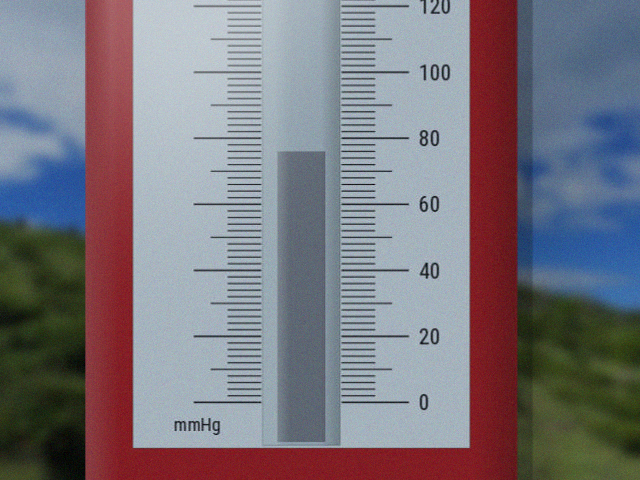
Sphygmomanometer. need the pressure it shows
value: 76 mmHg
